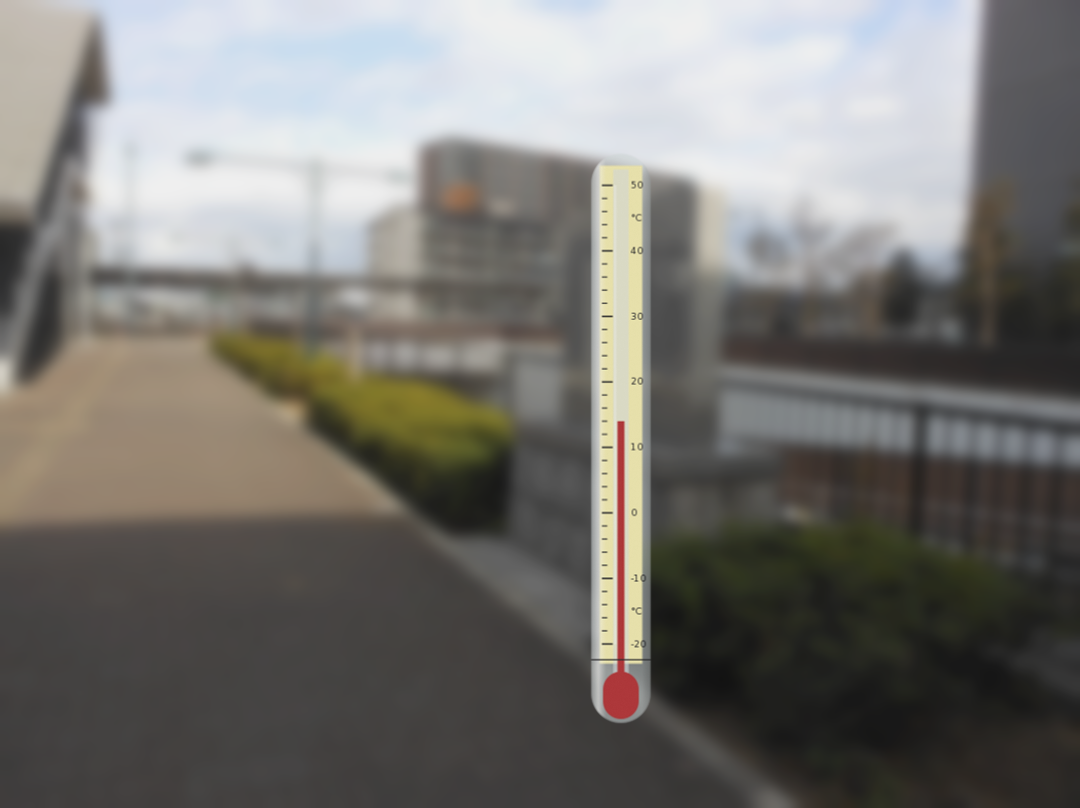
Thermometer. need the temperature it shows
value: 14 °C
